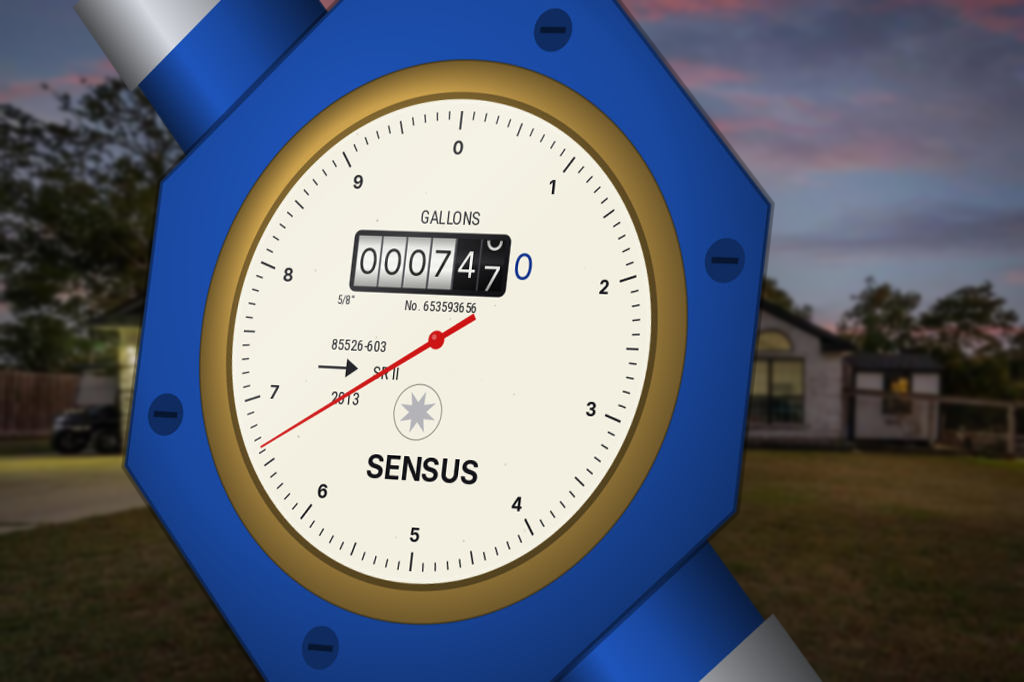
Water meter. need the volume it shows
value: 7466.6 gal
